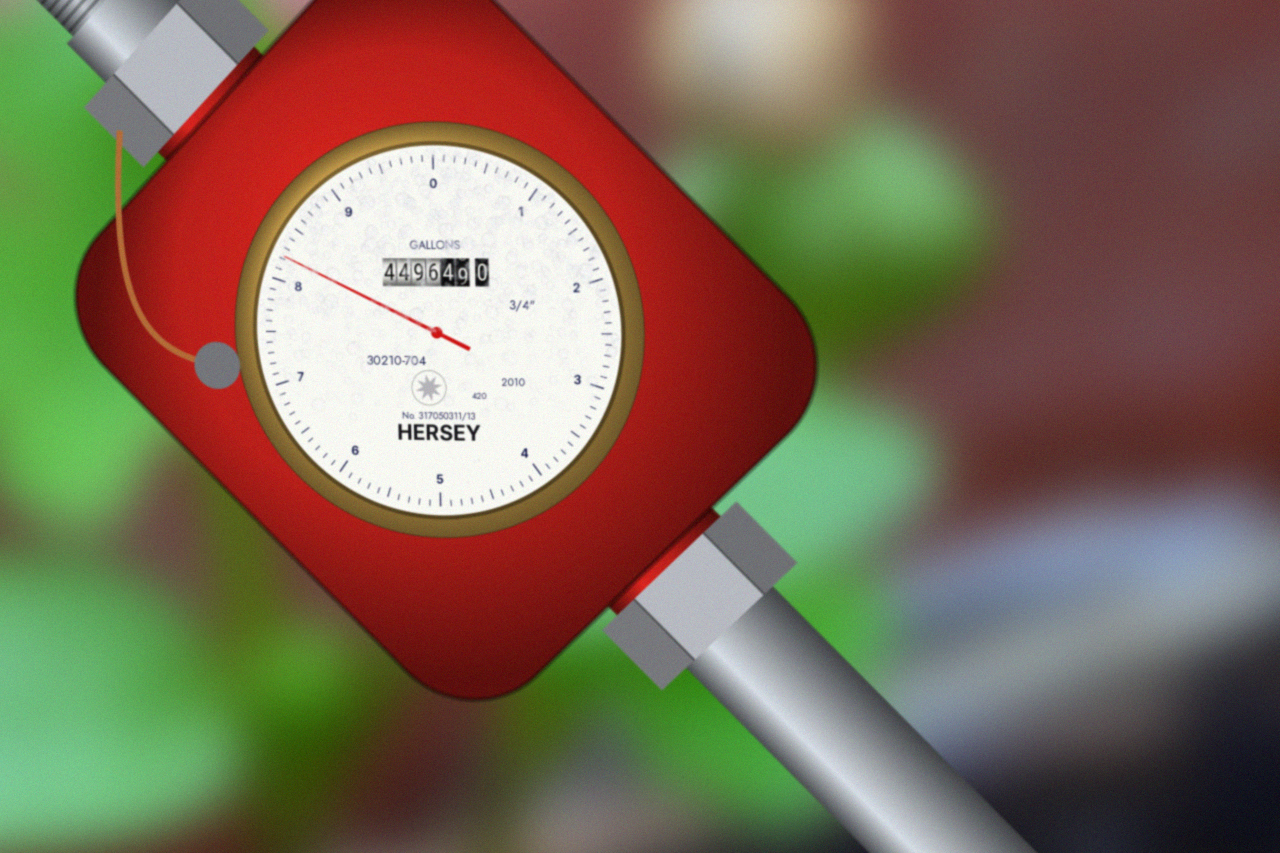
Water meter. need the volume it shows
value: 4496488.2 gal
